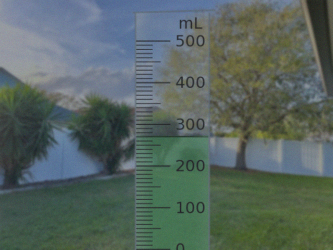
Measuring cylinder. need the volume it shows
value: 270 mL
